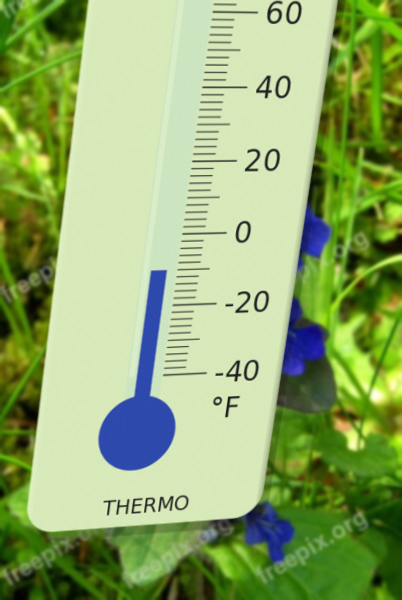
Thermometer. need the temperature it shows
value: -10 °F
